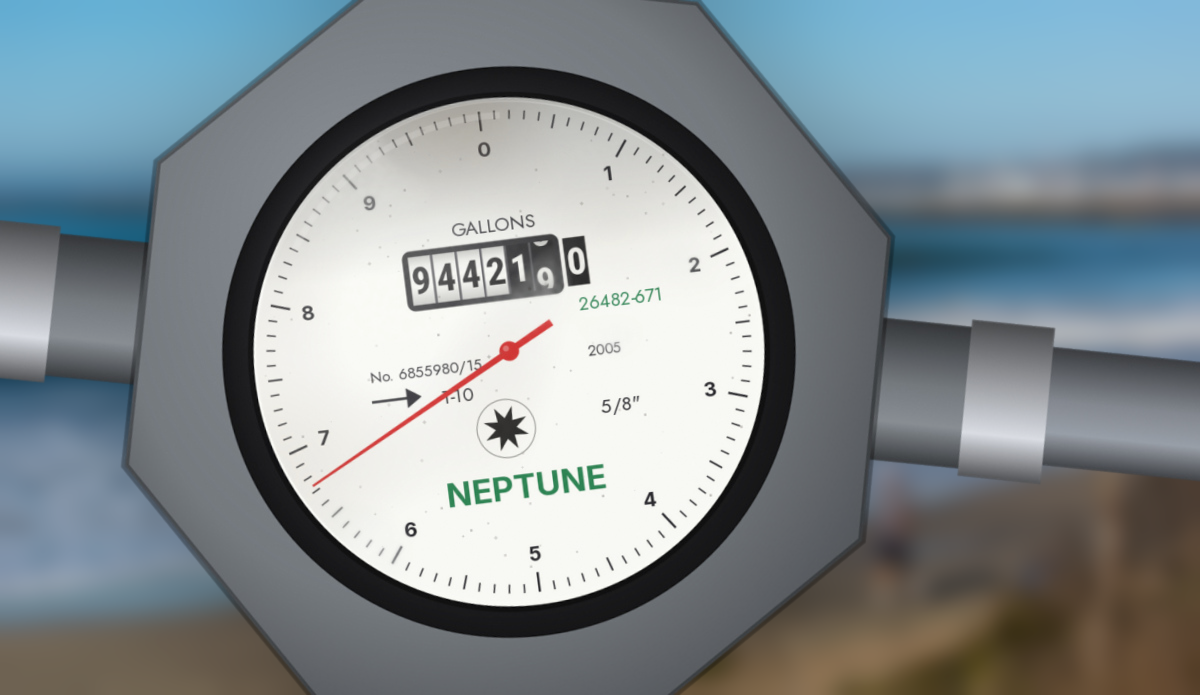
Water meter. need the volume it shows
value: 9442186.7 gal
